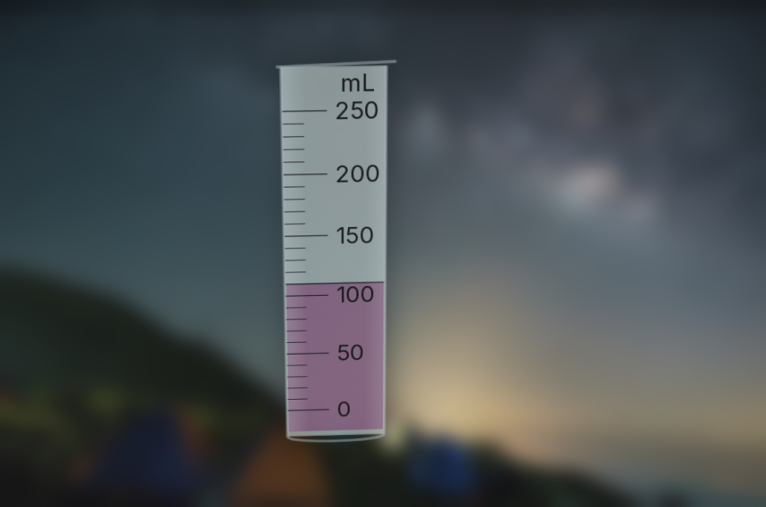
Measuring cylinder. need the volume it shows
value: 110 mL
